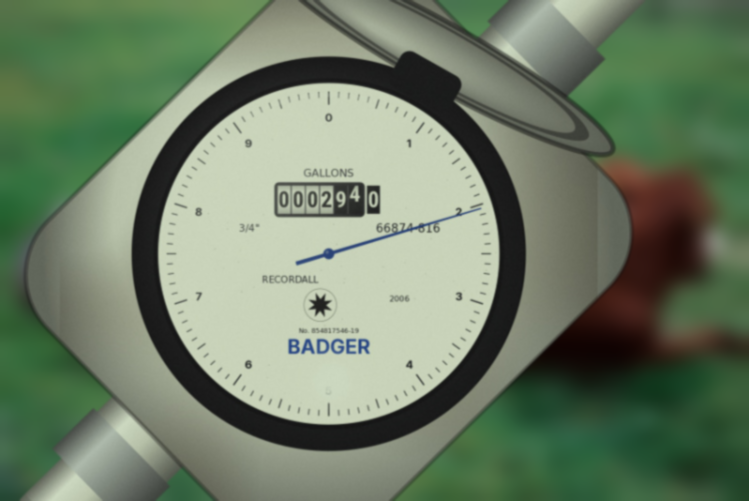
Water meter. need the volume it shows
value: 2942.0 gal
